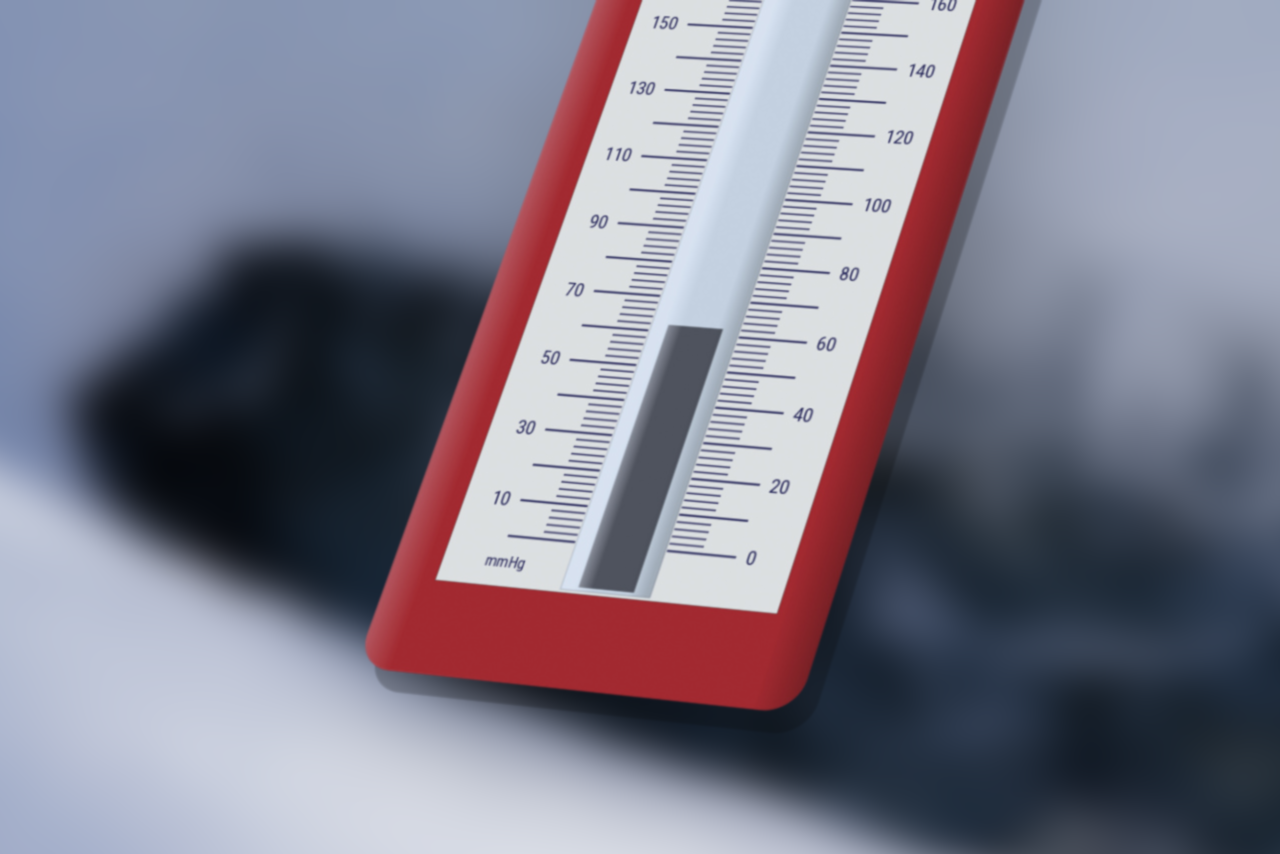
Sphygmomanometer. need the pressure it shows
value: 62 mmHg
